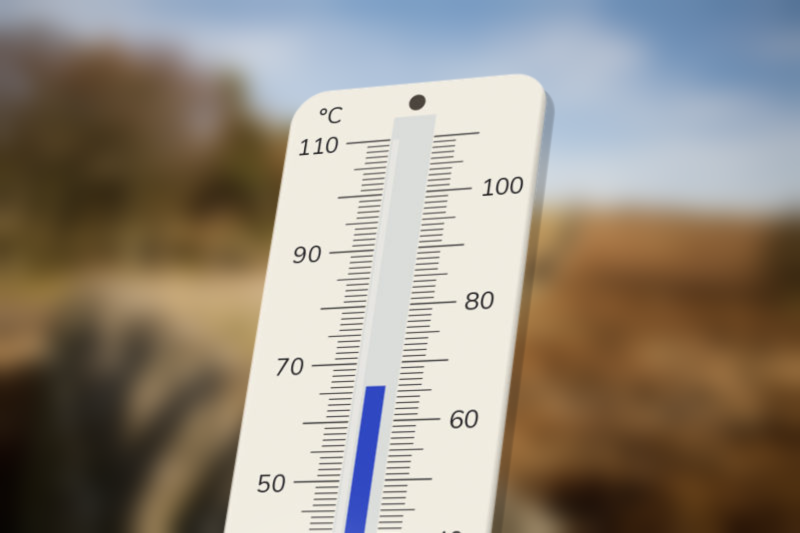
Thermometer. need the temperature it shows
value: 66 °C
